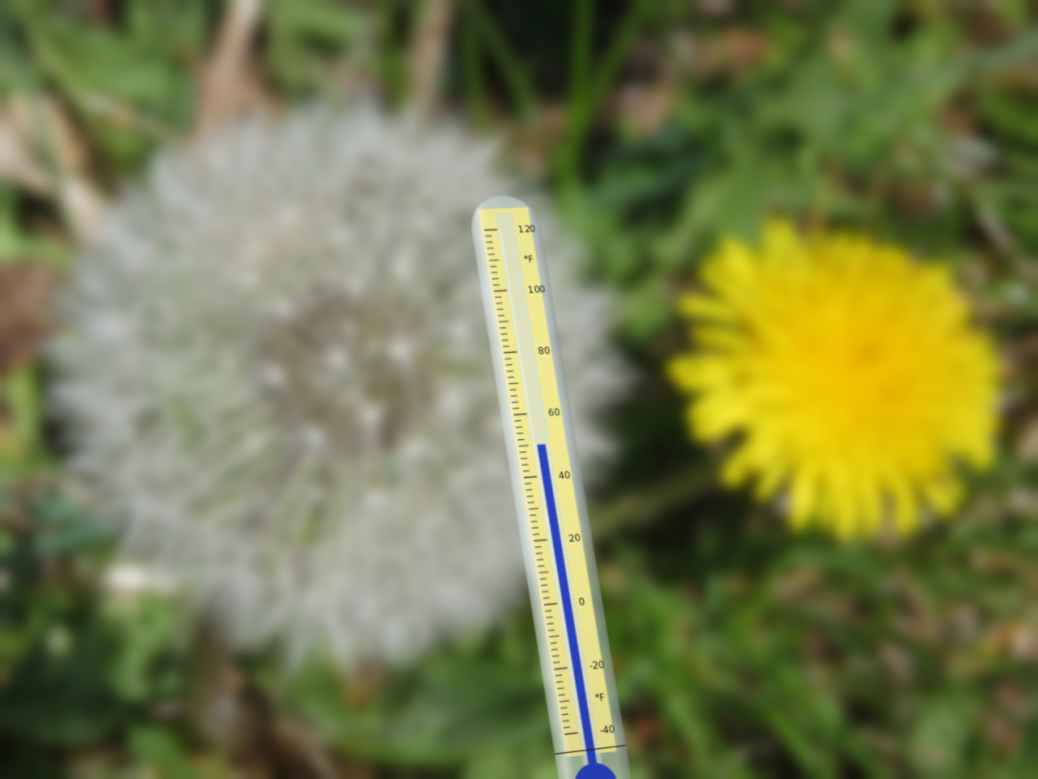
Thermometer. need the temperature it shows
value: 50 °F
